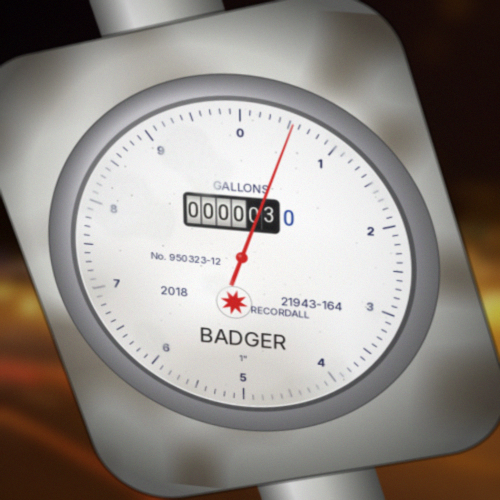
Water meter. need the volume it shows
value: 30.5 gal
